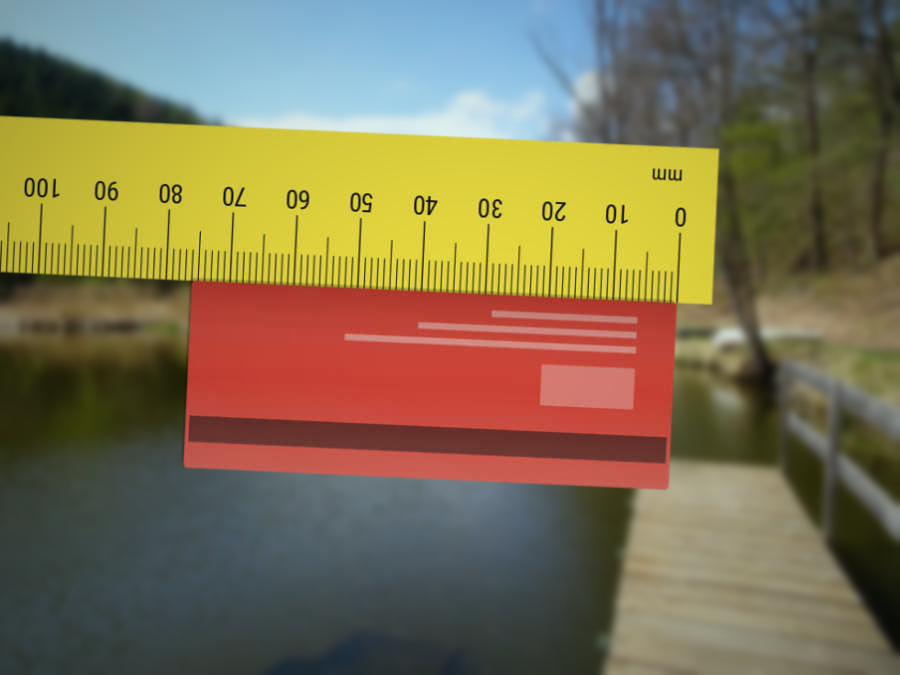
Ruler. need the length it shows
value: 76 mm
